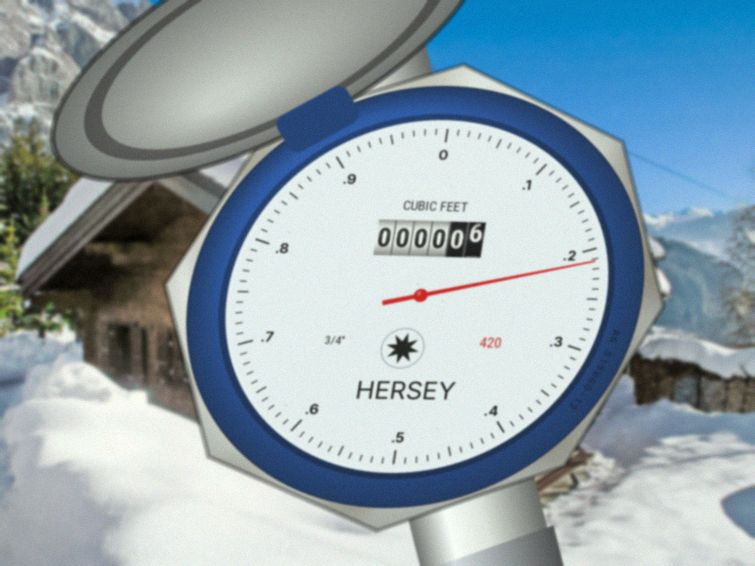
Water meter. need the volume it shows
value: 6.21 ft³
